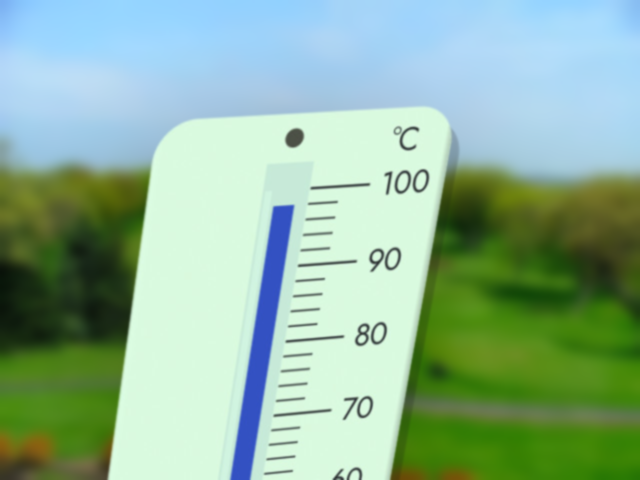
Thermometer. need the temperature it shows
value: 98 °C
